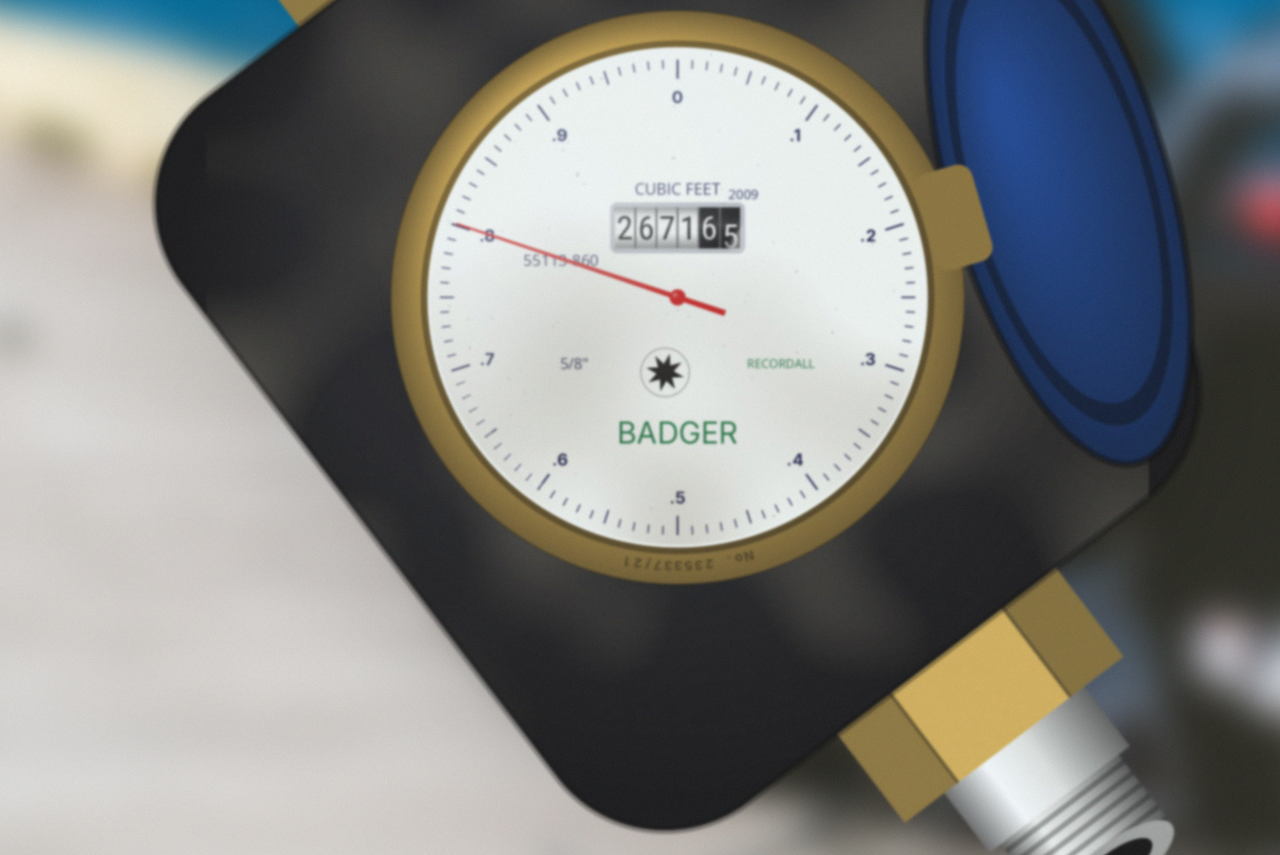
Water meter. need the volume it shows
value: 267164.80 ft³
